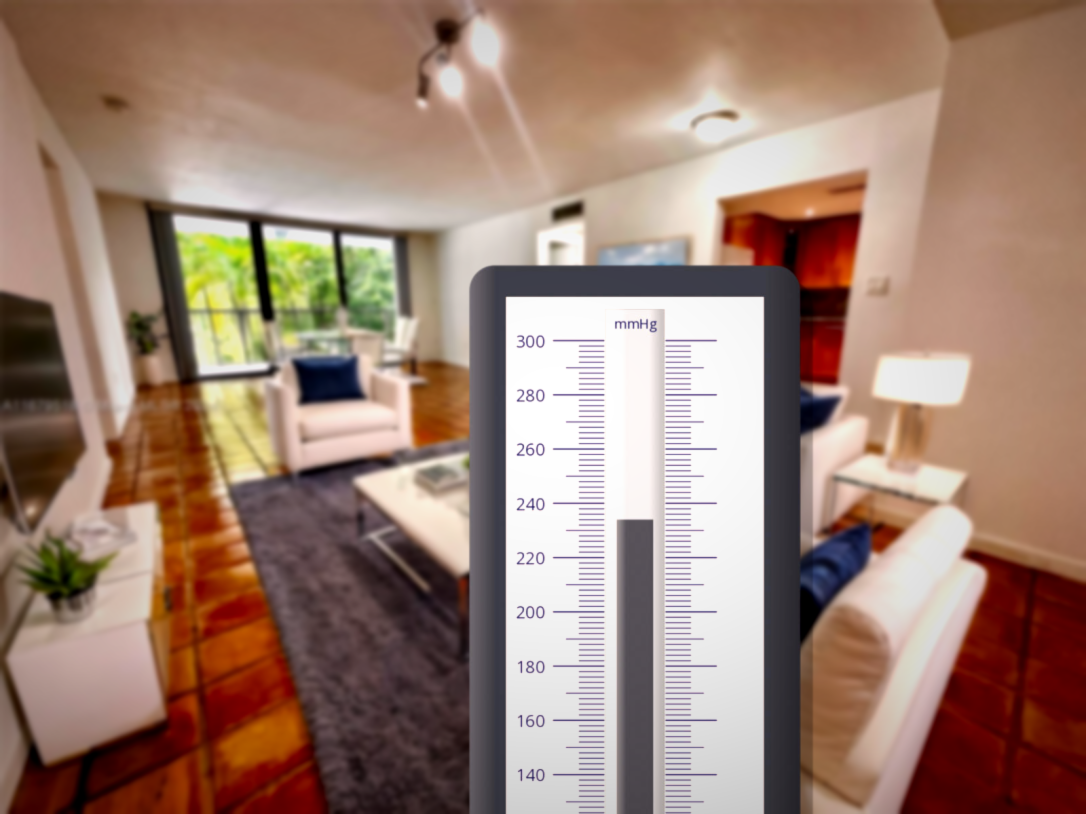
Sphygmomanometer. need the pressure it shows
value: 234 mmHg
